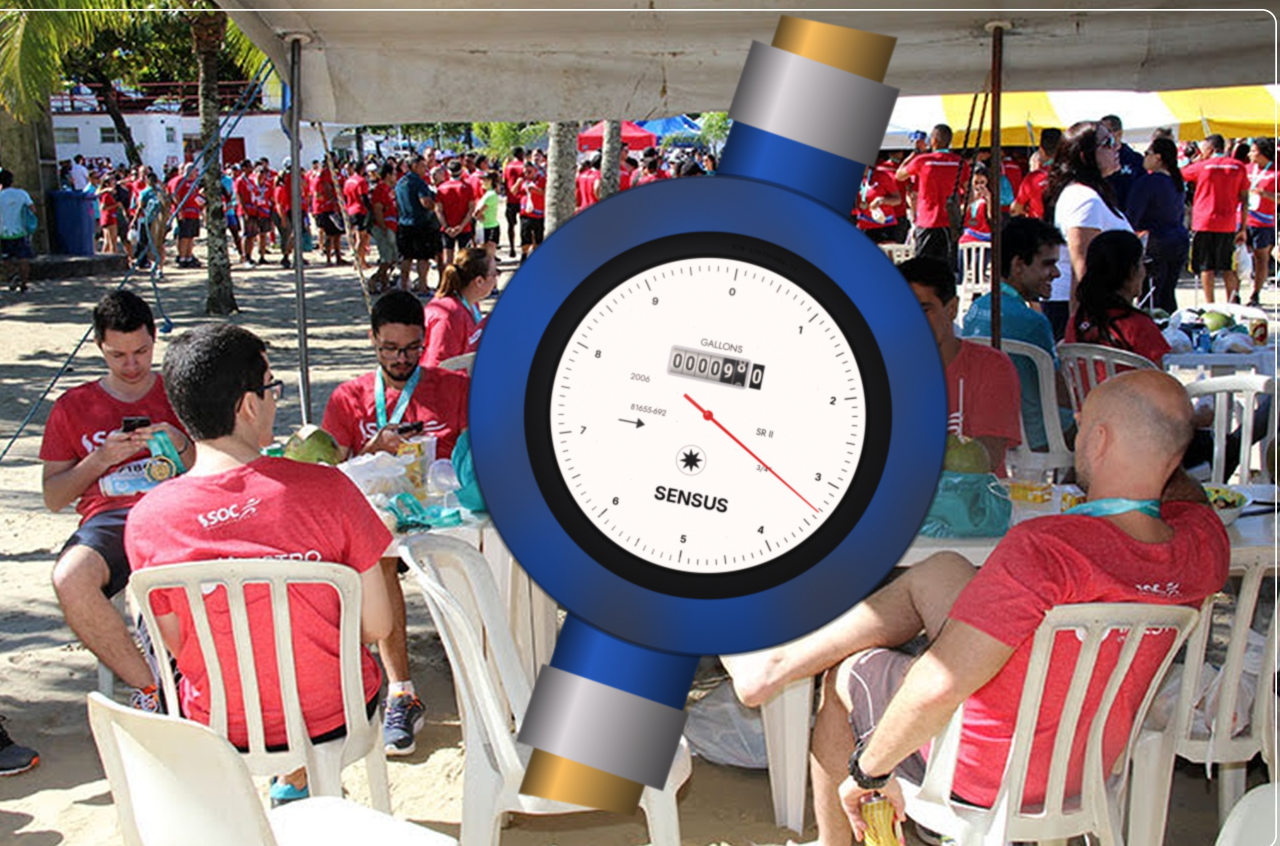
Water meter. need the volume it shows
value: 983.3 gal
